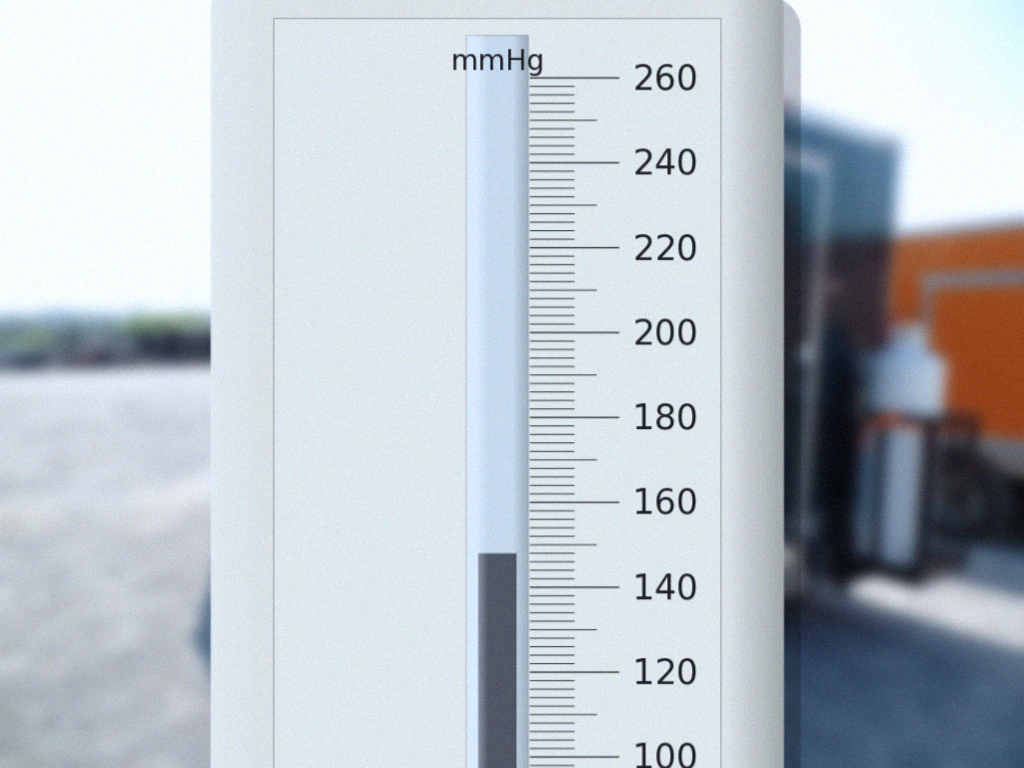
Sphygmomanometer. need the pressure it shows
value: 148 mmHg
